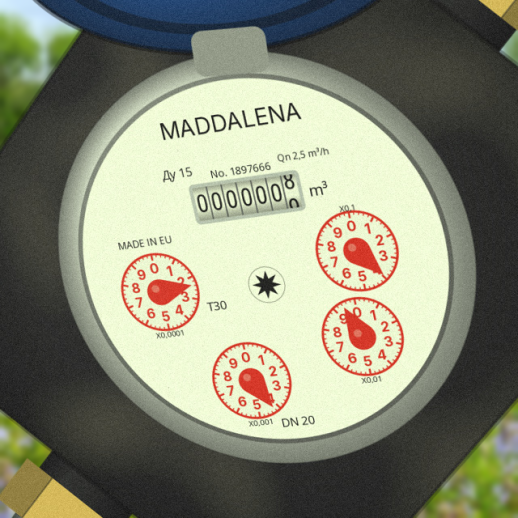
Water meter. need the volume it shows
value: 8.3942 m³
